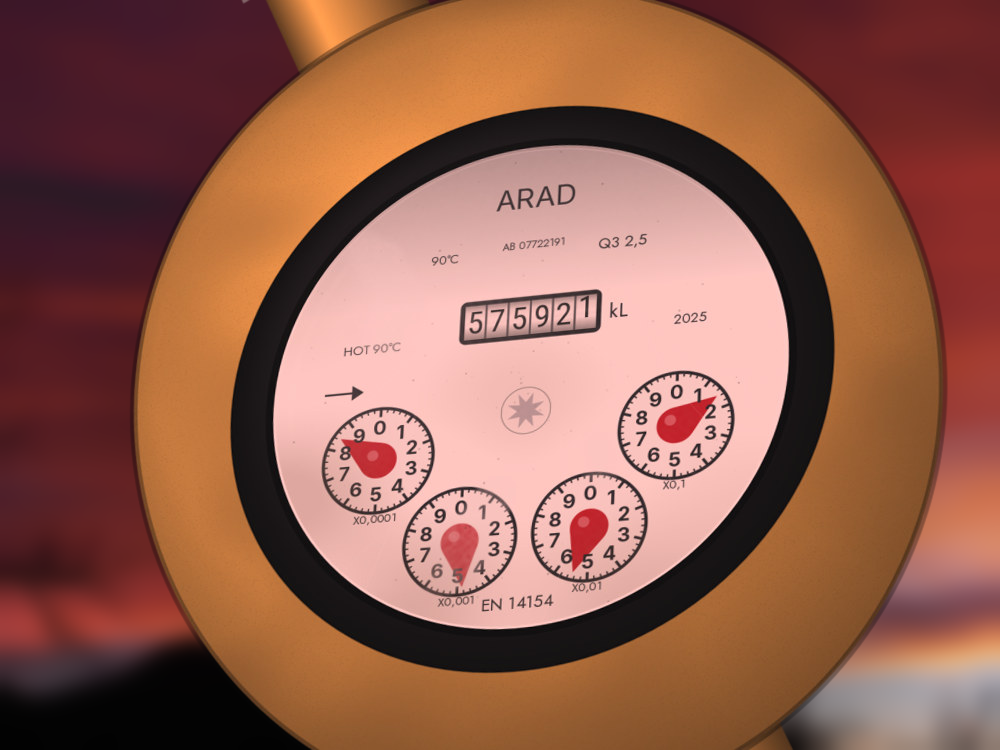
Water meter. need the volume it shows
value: 575921.1548 kL
